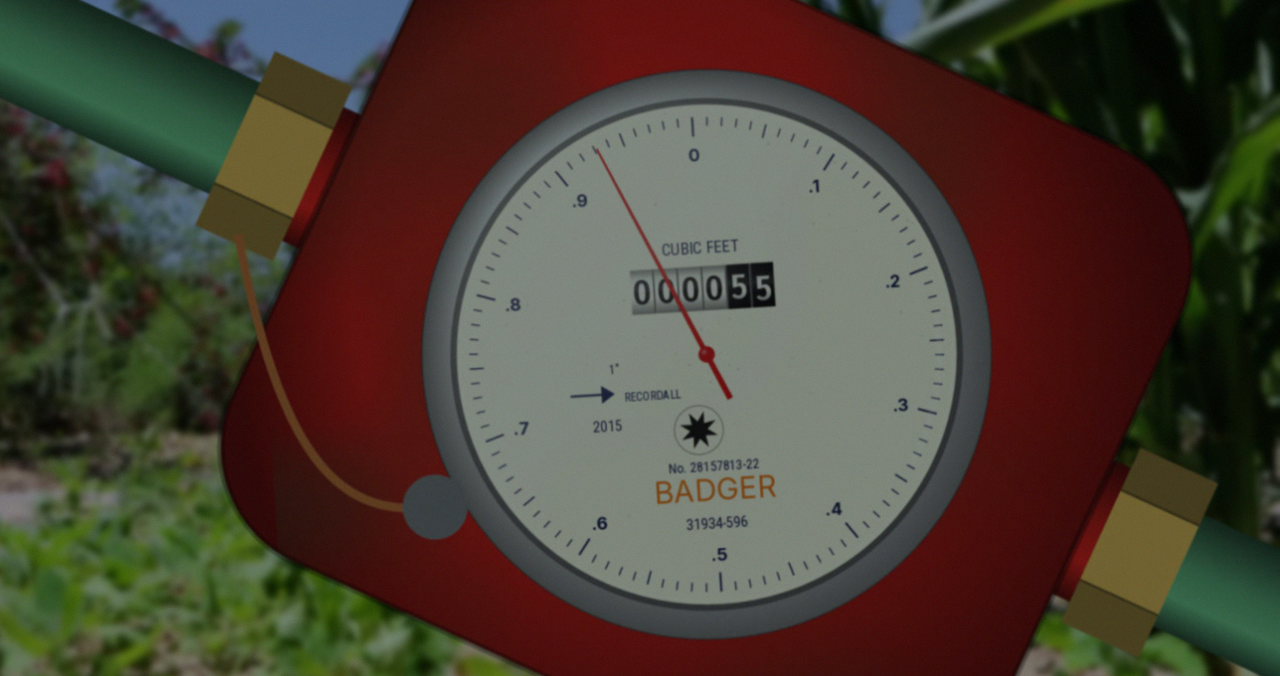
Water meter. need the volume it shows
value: 54.93 ft³
